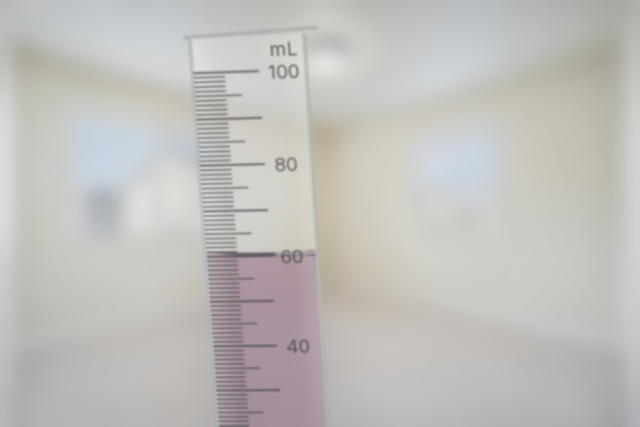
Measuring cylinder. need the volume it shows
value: 60 mL
